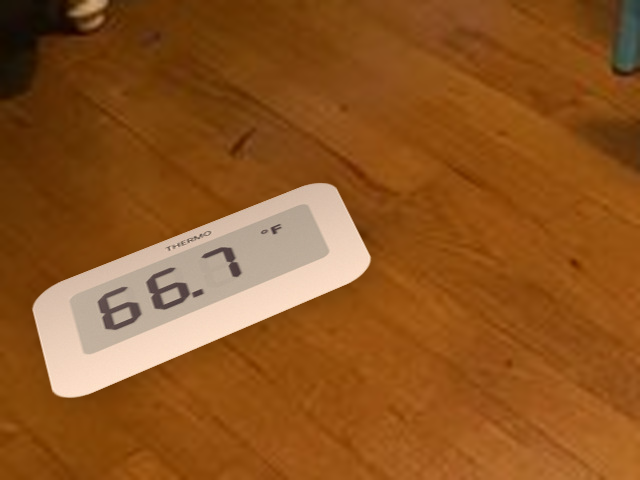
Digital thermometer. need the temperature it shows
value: 66.7 °F
